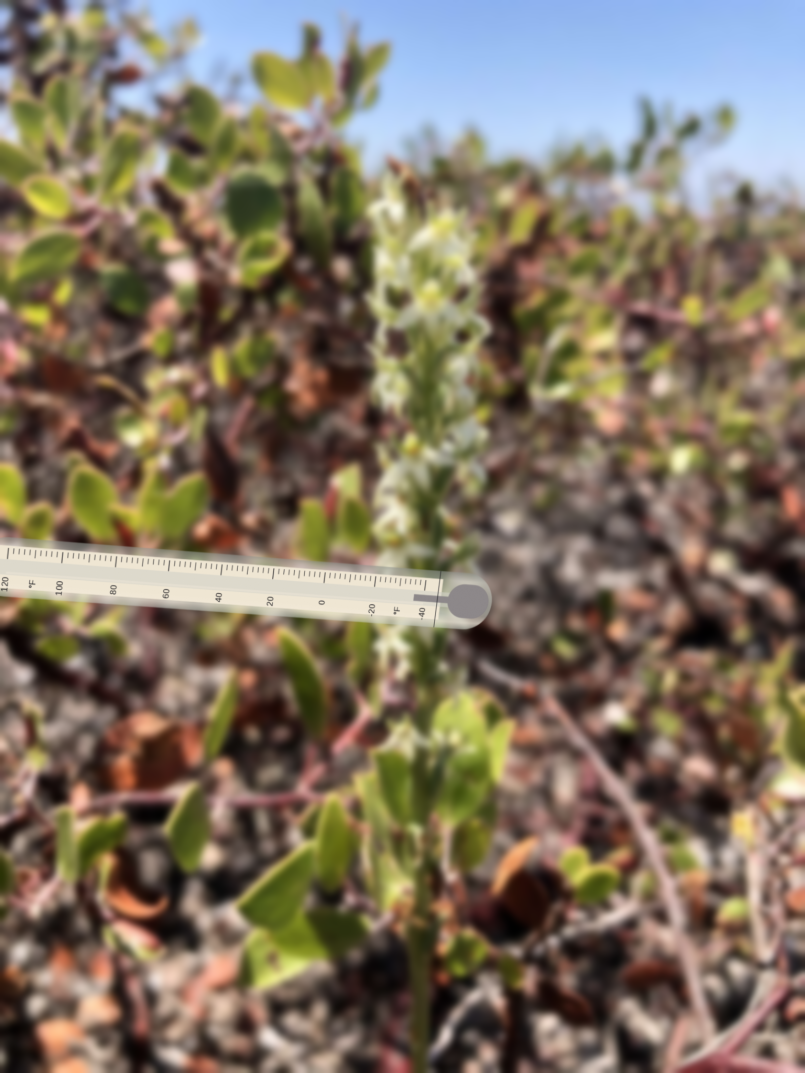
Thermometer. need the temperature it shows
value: -36 °F
